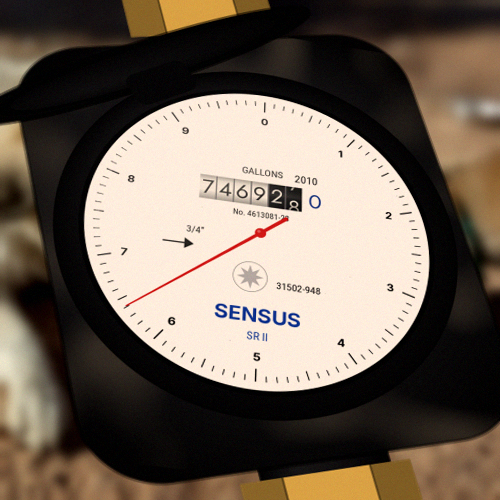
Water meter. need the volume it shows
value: 7469276.4 gal
